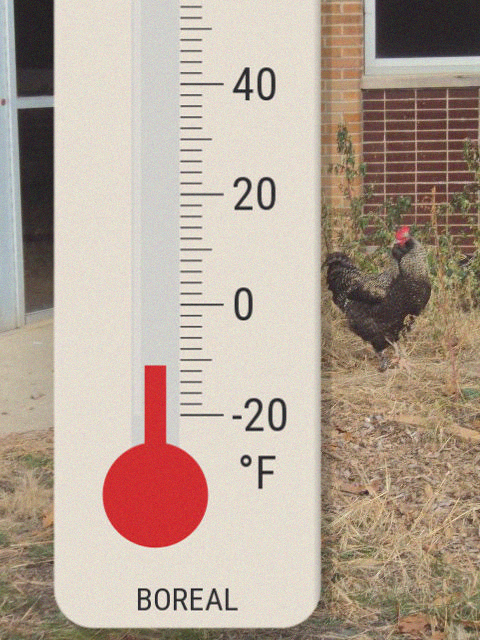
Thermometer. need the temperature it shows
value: -11 °F
